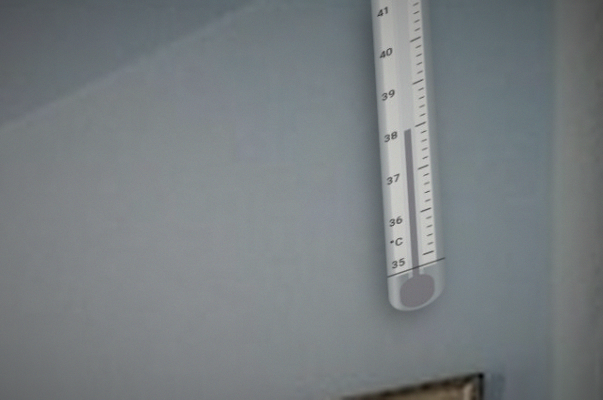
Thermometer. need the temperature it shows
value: 38 °C
